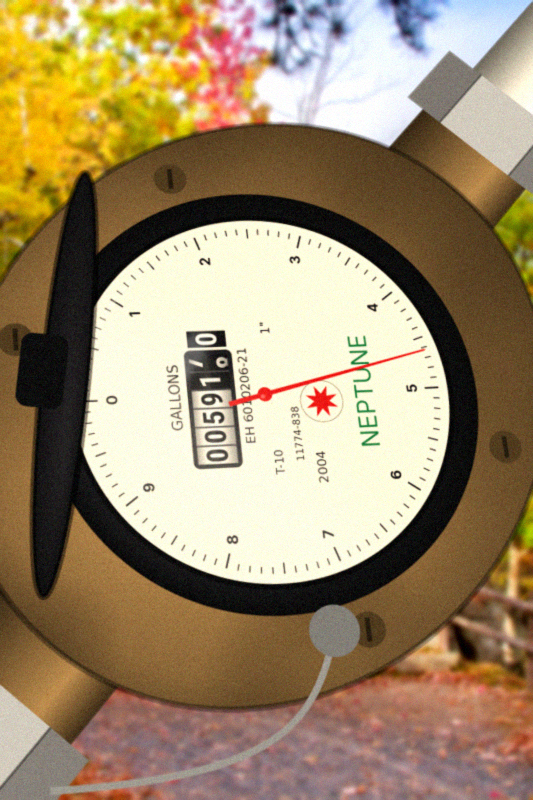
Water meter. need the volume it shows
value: 59174.6 gal
